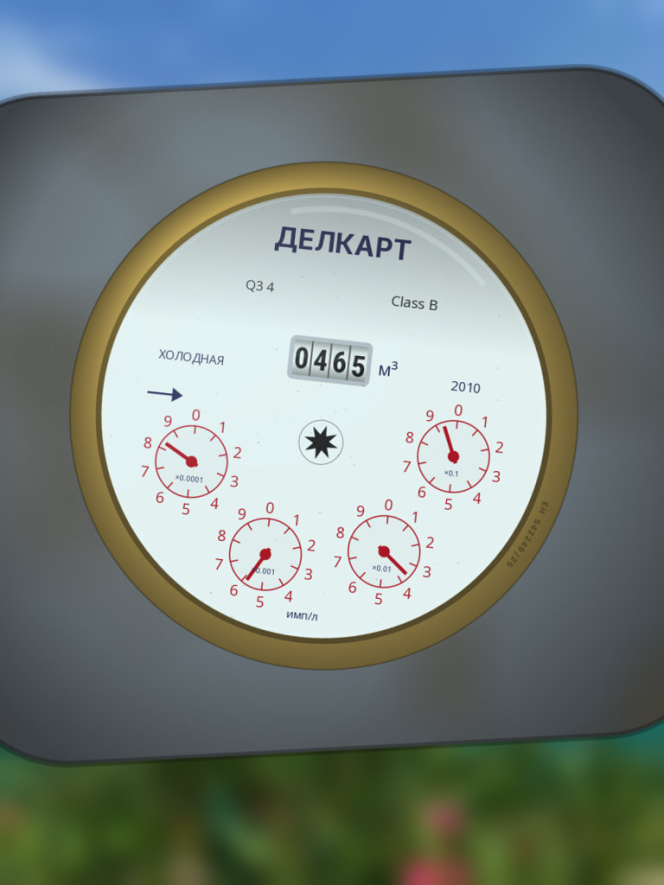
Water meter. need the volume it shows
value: 464.9358 m³
